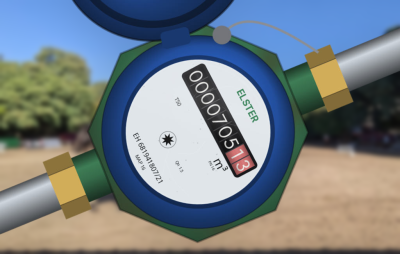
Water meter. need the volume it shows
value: 705.13 m³
